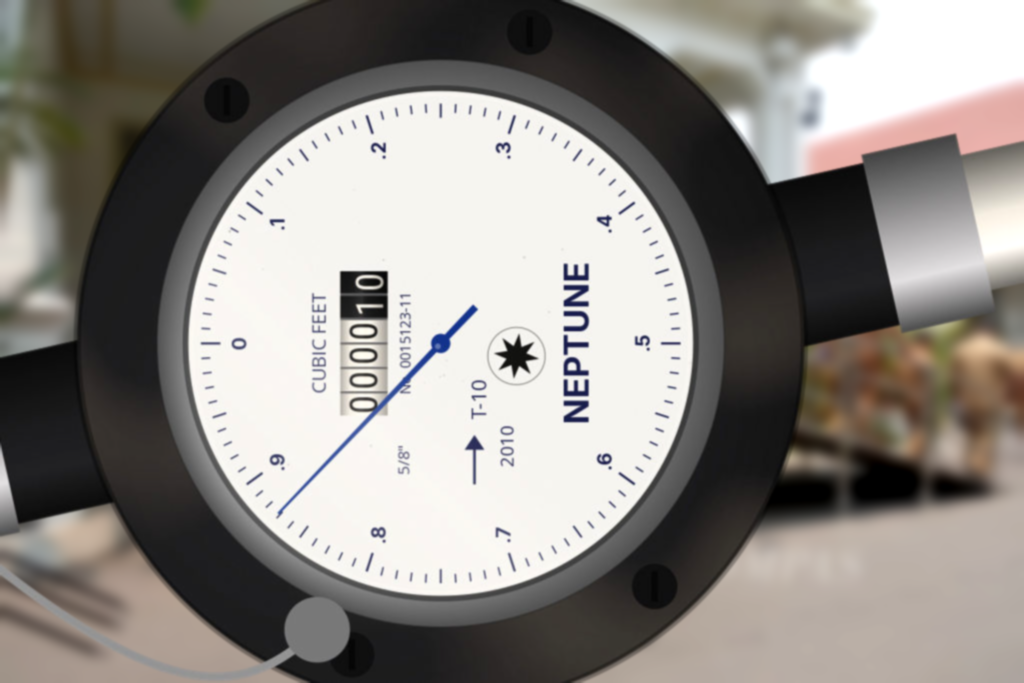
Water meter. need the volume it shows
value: 9.87 ft³
